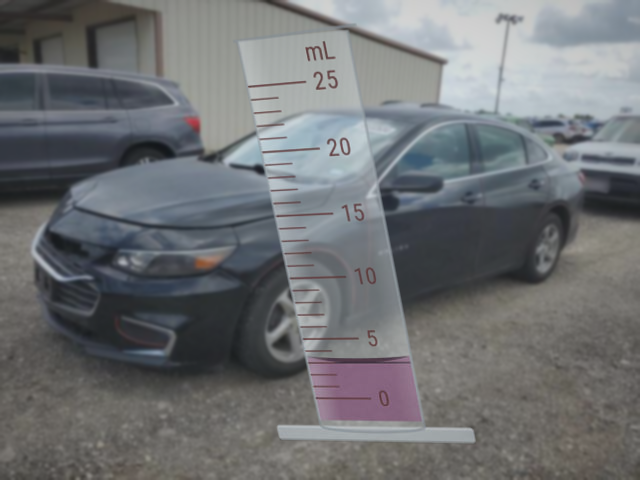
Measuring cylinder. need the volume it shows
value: 3 mL
